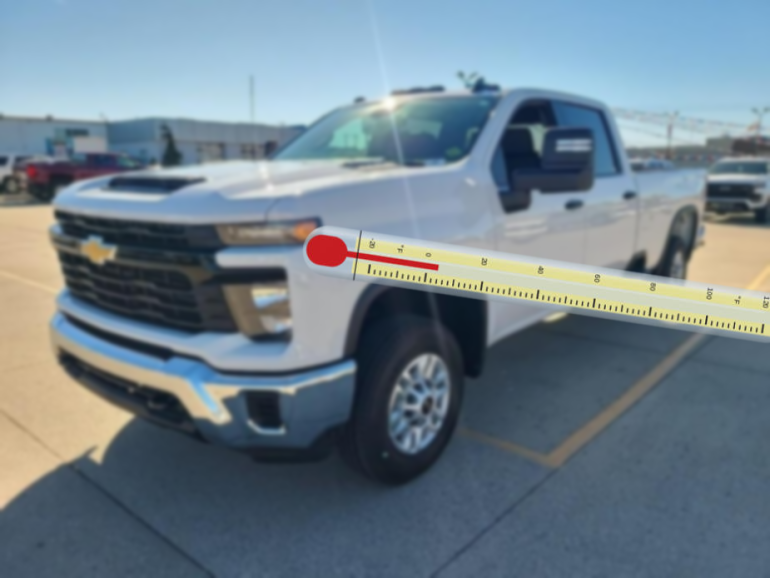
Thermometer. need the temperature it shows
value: 4 °F
